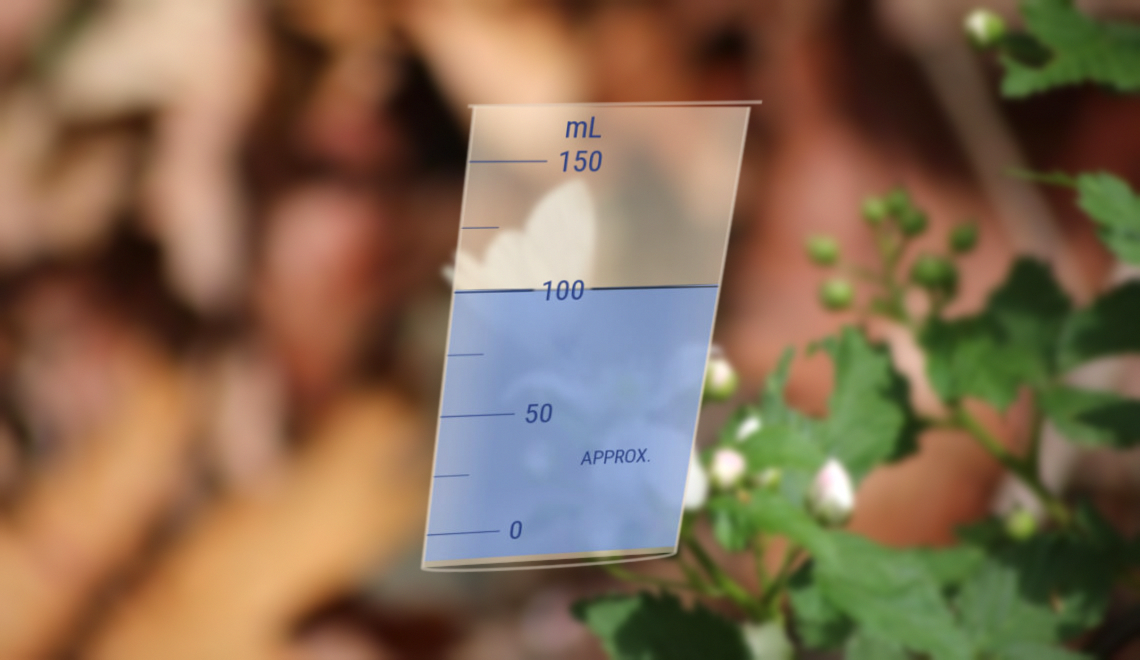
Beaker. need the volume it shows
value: 100 mL
